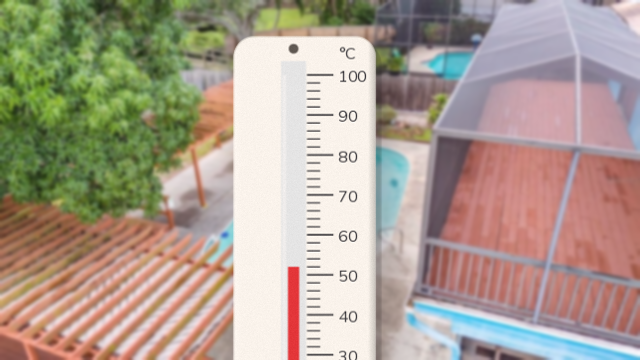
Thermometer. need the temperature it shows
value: 52 °C
